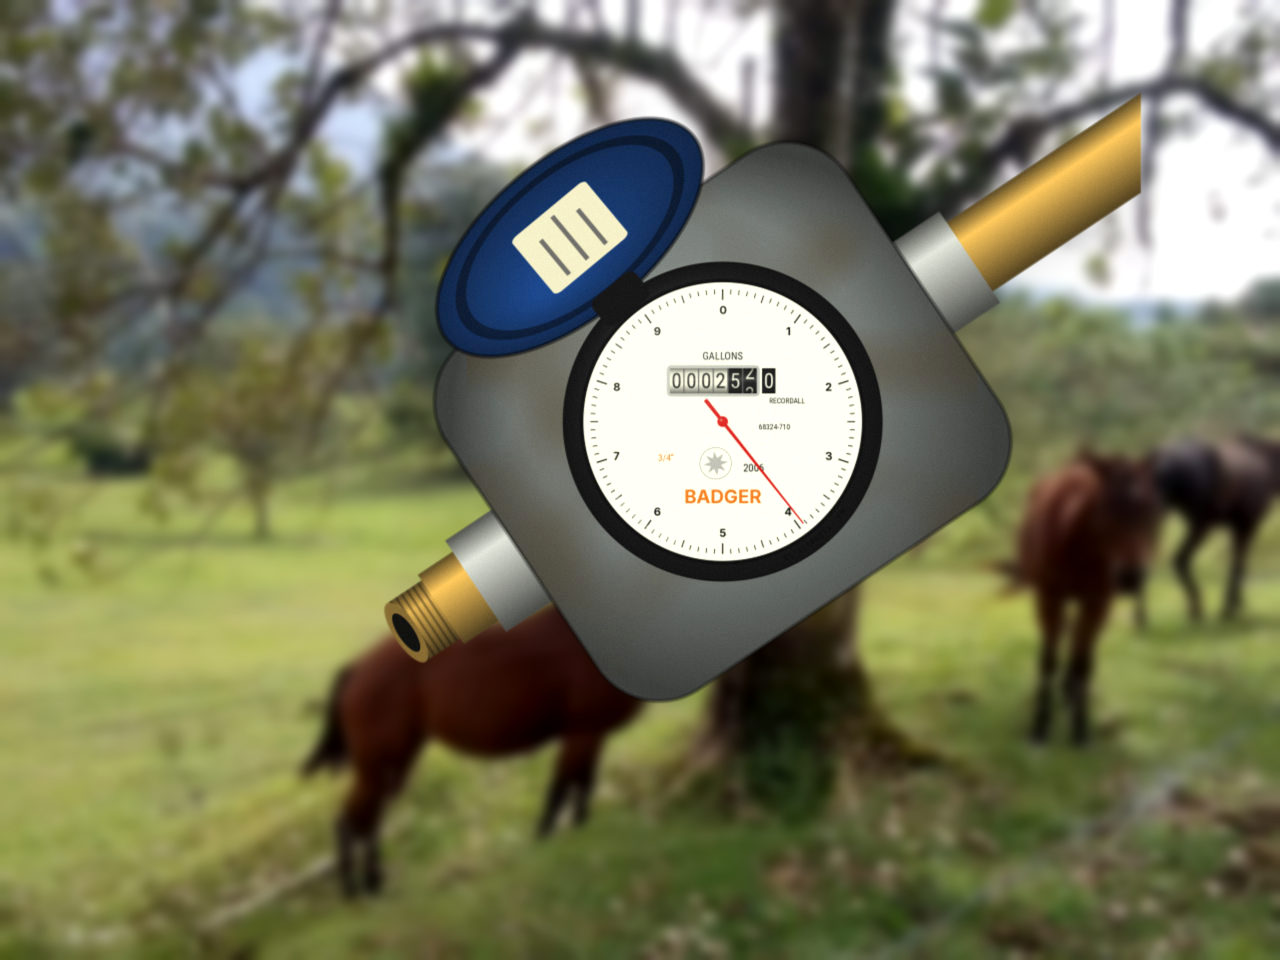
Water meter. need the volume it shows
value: 2523.9 gal
